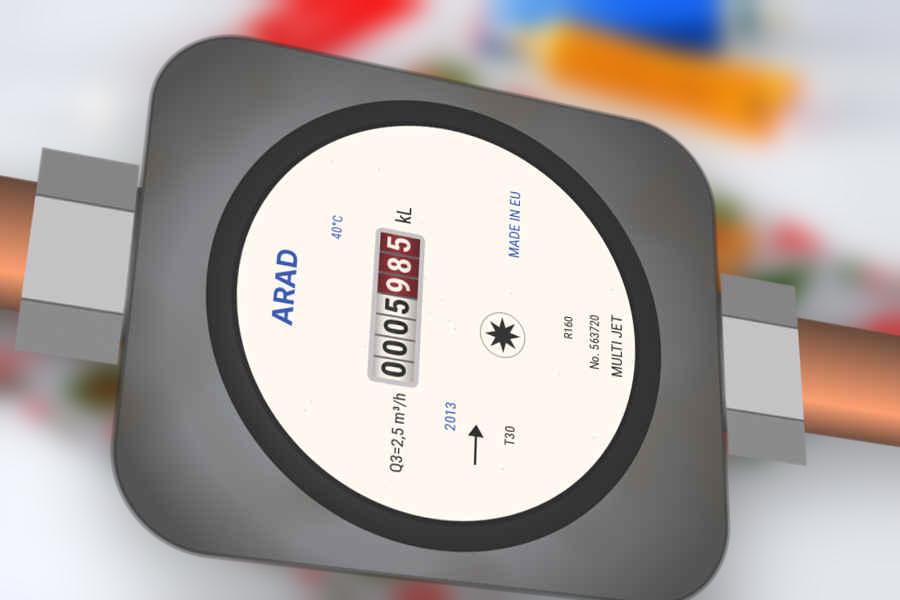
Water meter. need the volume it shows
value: 5.985 kL
